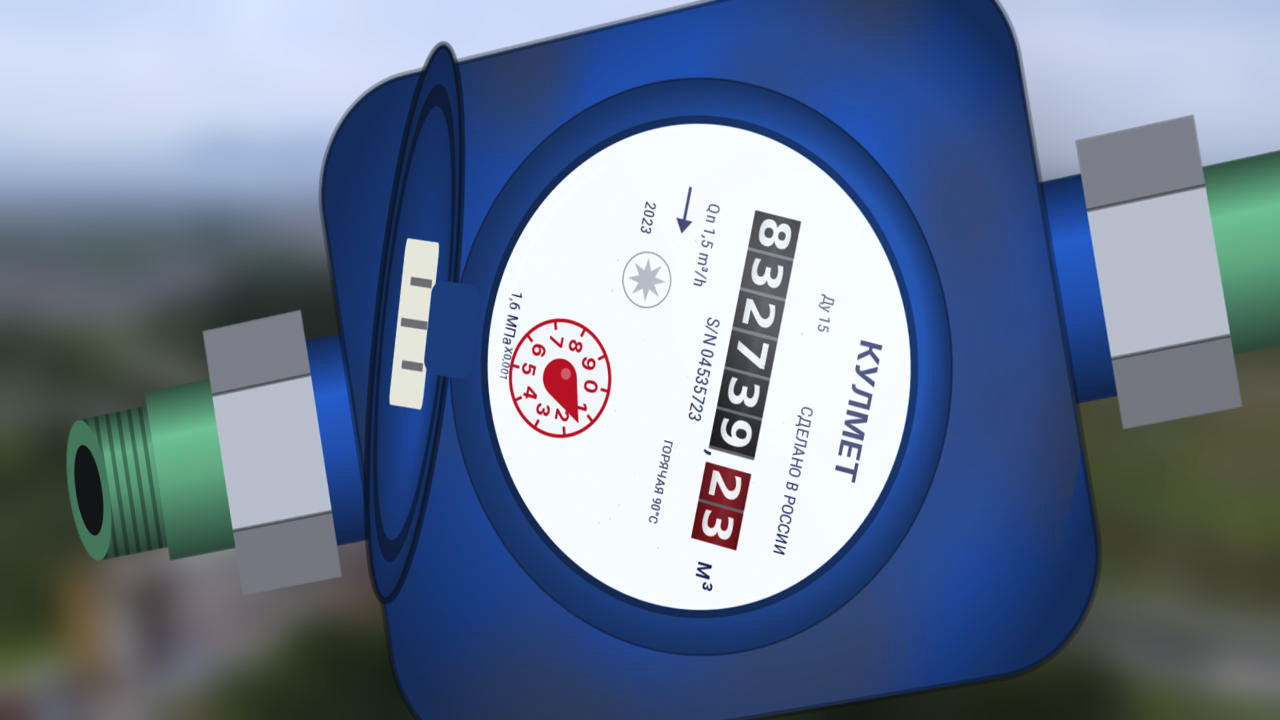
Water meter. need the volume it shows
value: 832739.231 m³
